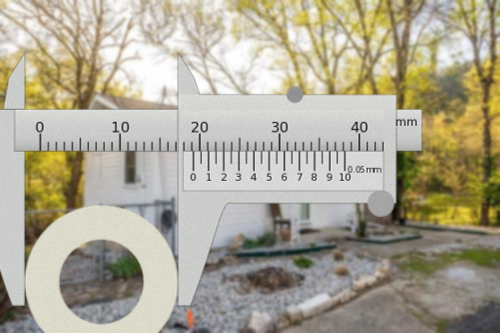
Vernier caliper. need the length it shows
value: 19.2 mm
